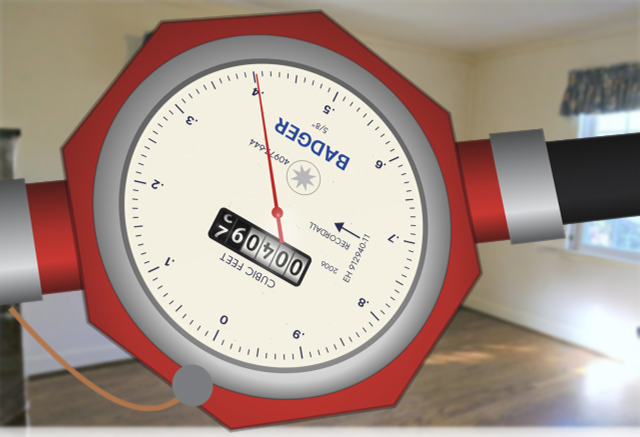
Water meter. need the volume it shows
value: 4092.40 ft³
